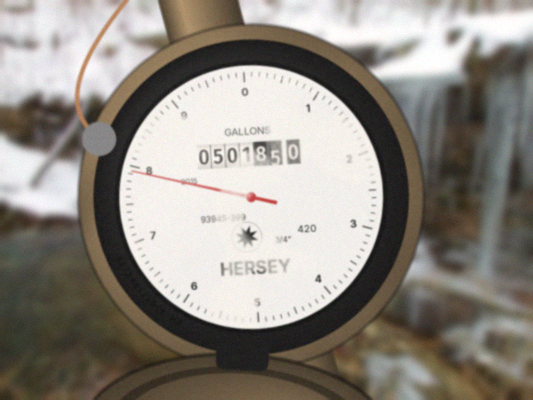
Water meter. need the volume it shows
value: 501847.9 gal
